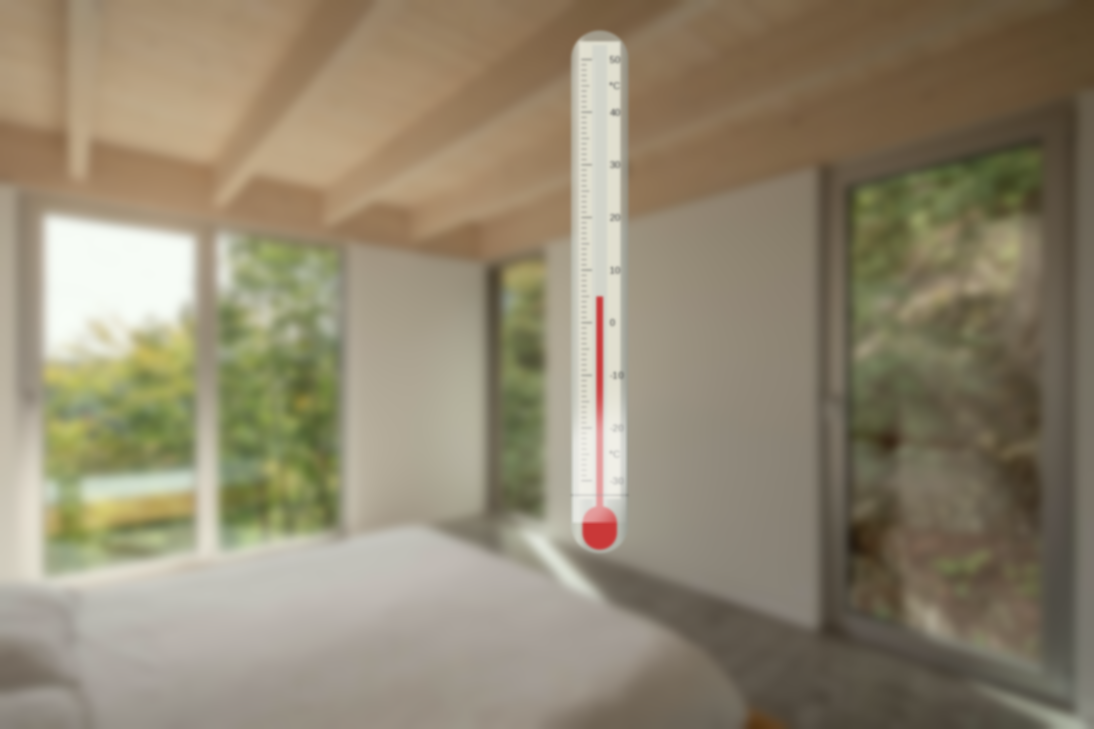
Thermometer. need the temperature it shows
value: 5 °C
